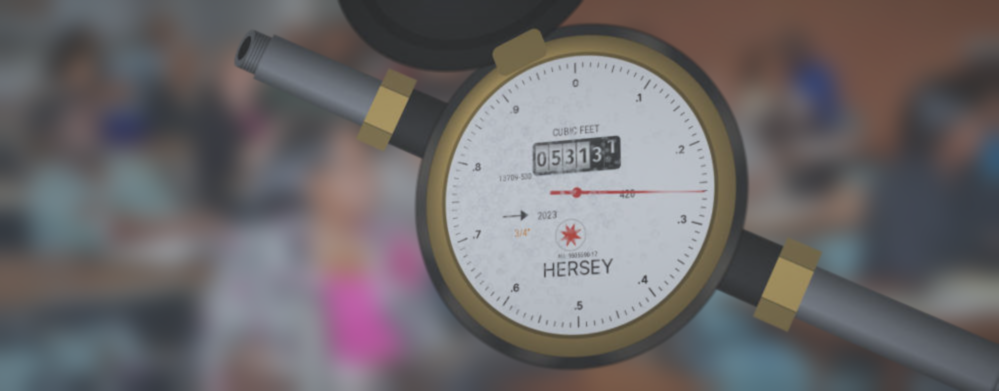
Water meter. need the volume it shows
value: 53131.26 ft³
